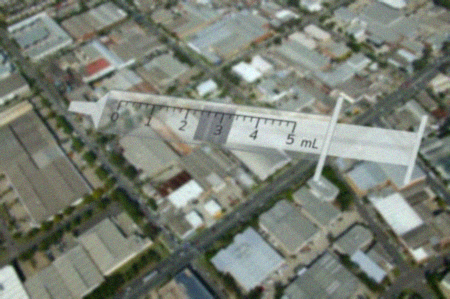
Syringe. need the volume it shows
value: 2.4 mL
